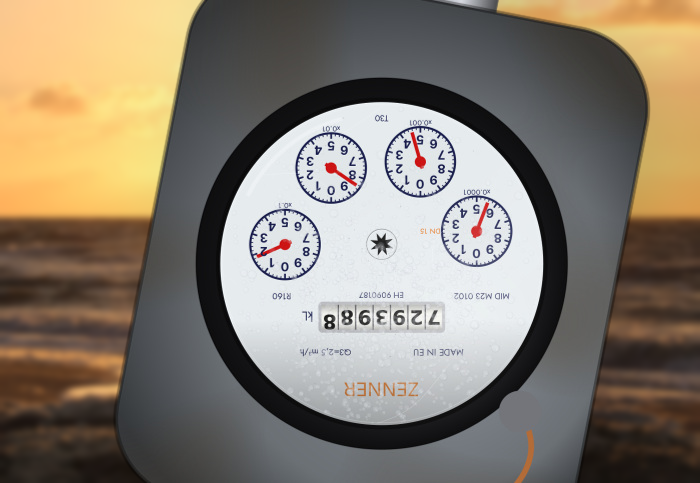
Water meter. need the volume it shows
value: 7293988.1845 kL
